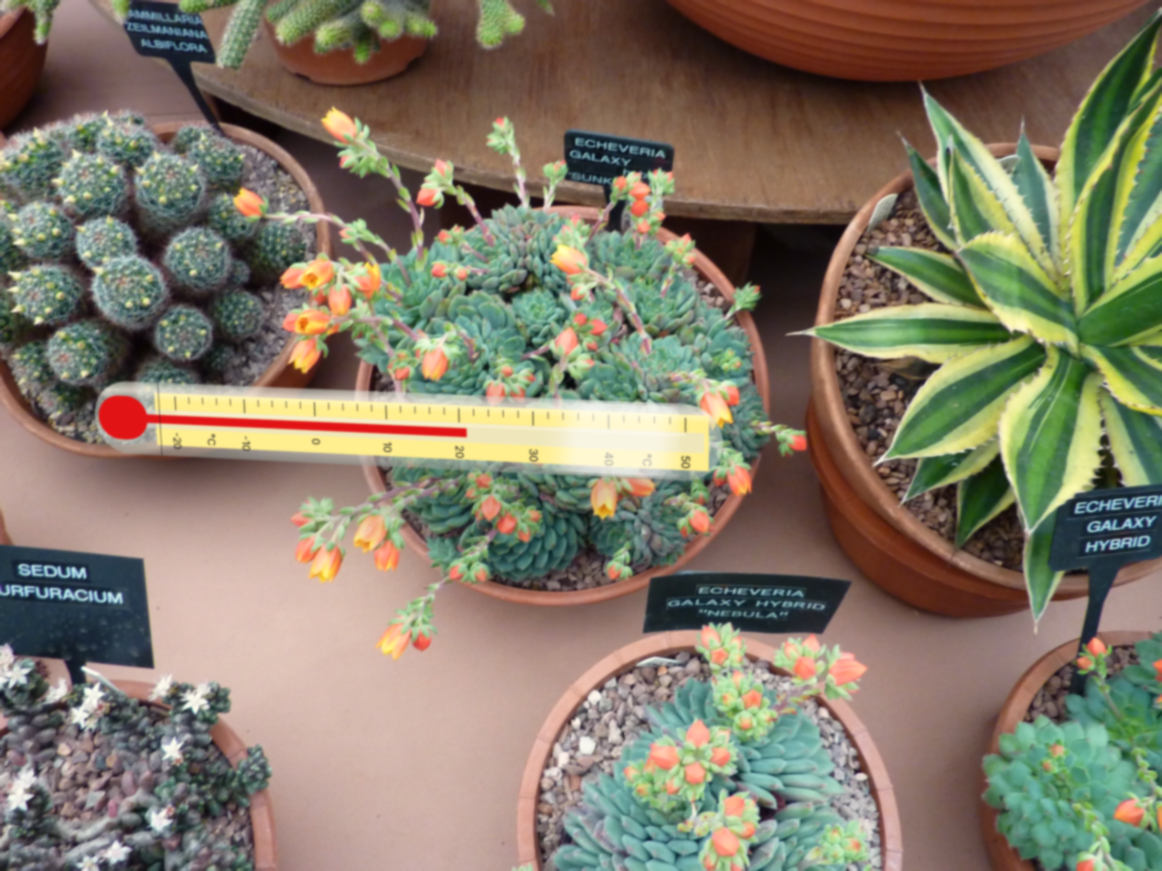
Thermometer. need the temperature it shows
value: 21 °C
